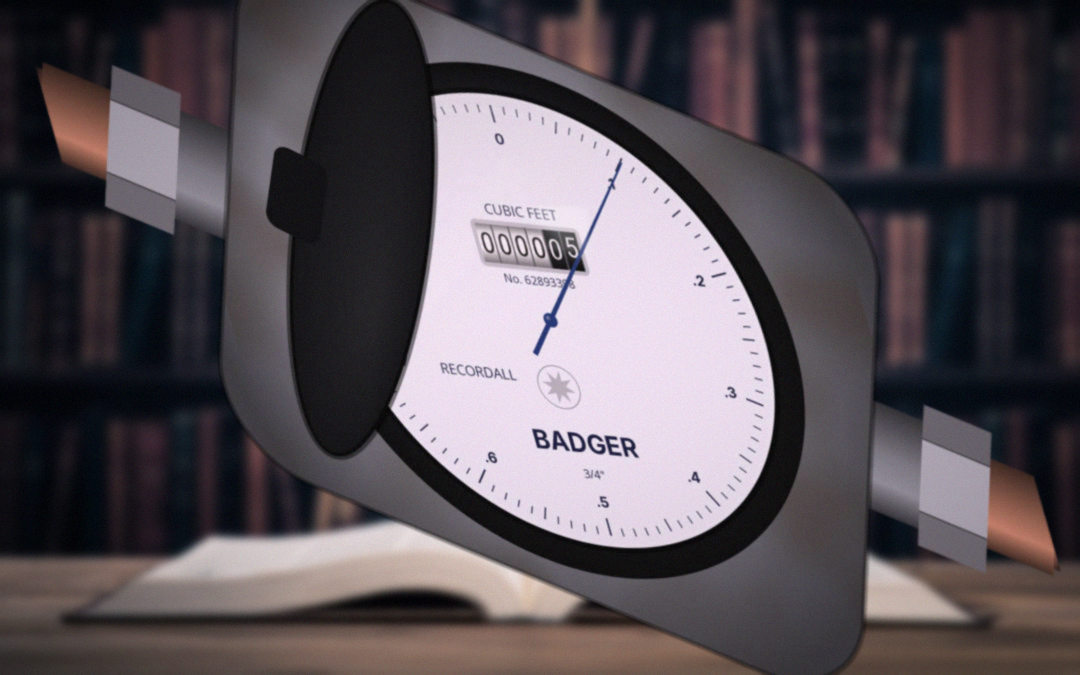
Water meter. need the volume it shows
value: 5.10 ft³
